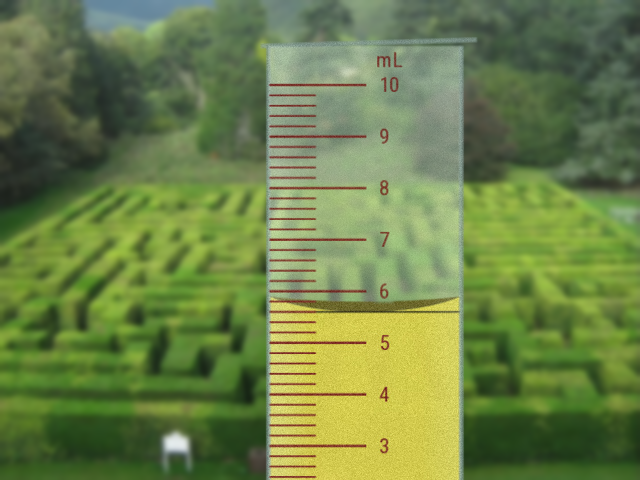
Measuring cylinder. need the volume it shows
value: 5.6 mL
